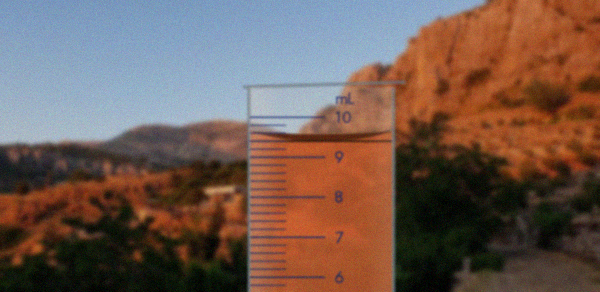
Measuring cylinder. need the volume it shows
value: 9.4 mL
